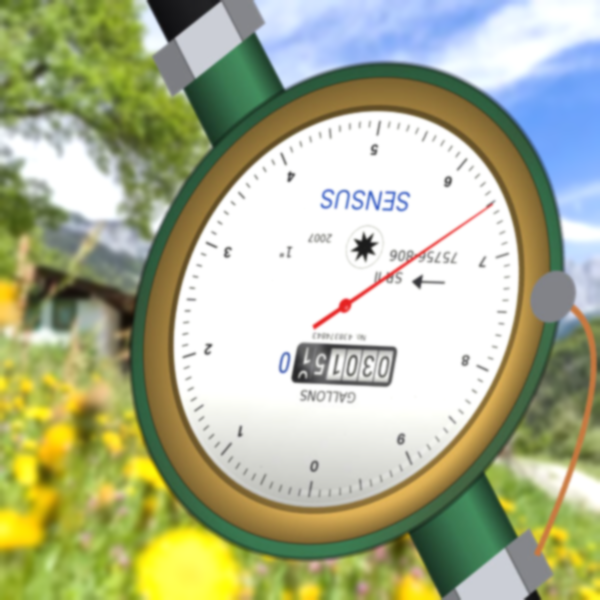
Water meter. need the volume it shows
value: 301506.5 gal
